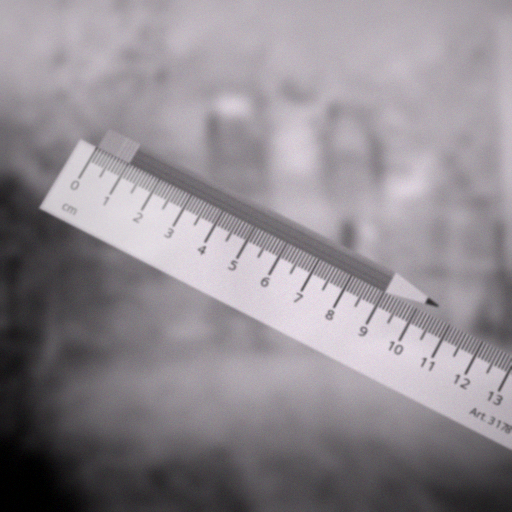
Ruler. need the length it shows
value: 10.5 cm
